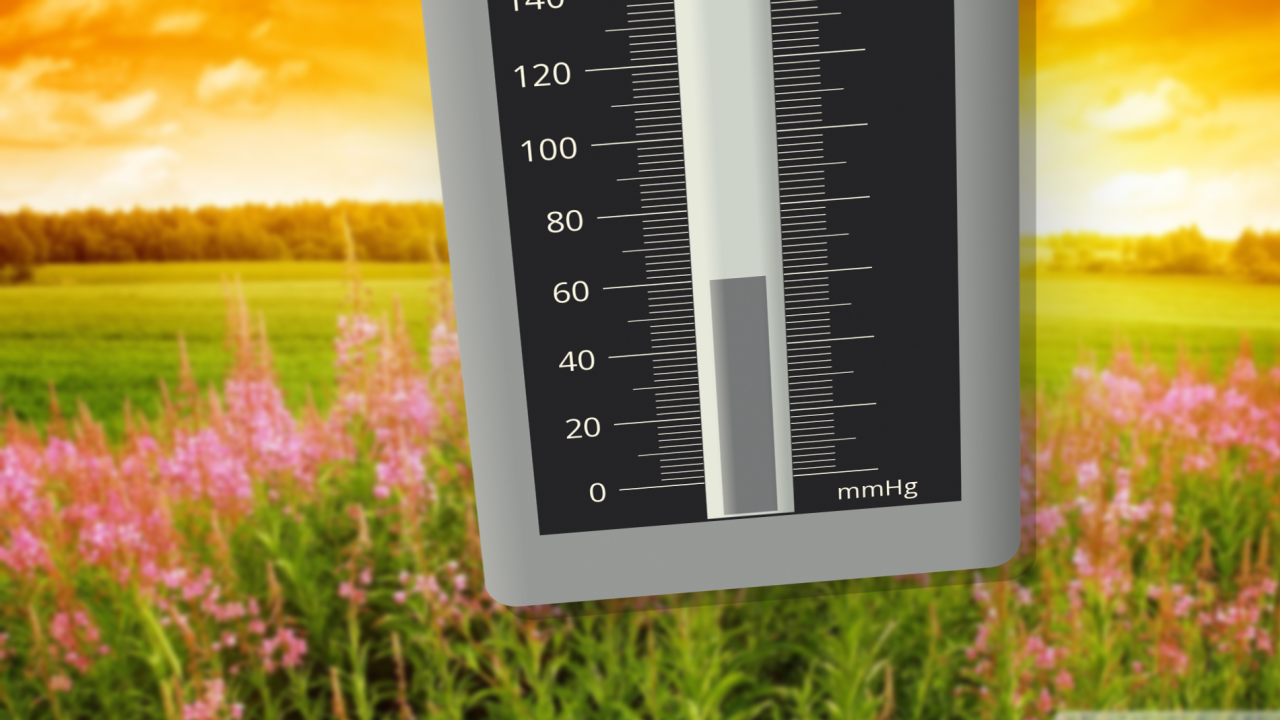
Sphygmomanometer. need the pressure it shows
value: 60 mmHg
